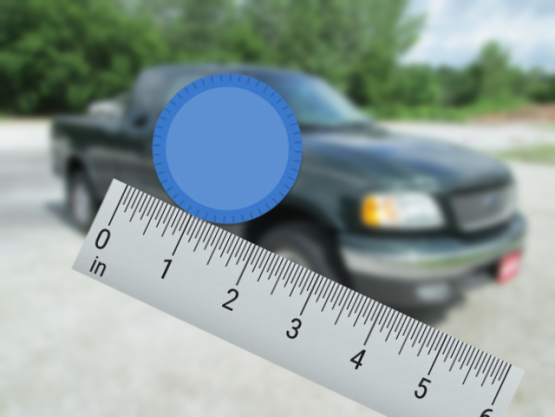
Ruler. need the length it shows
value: 2.125 in
